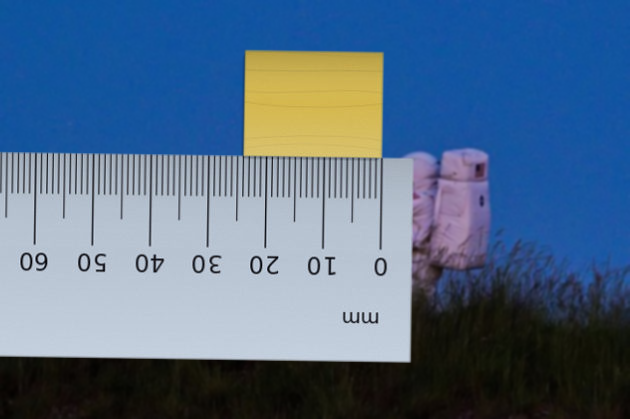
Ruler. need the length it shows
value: 24 mm
